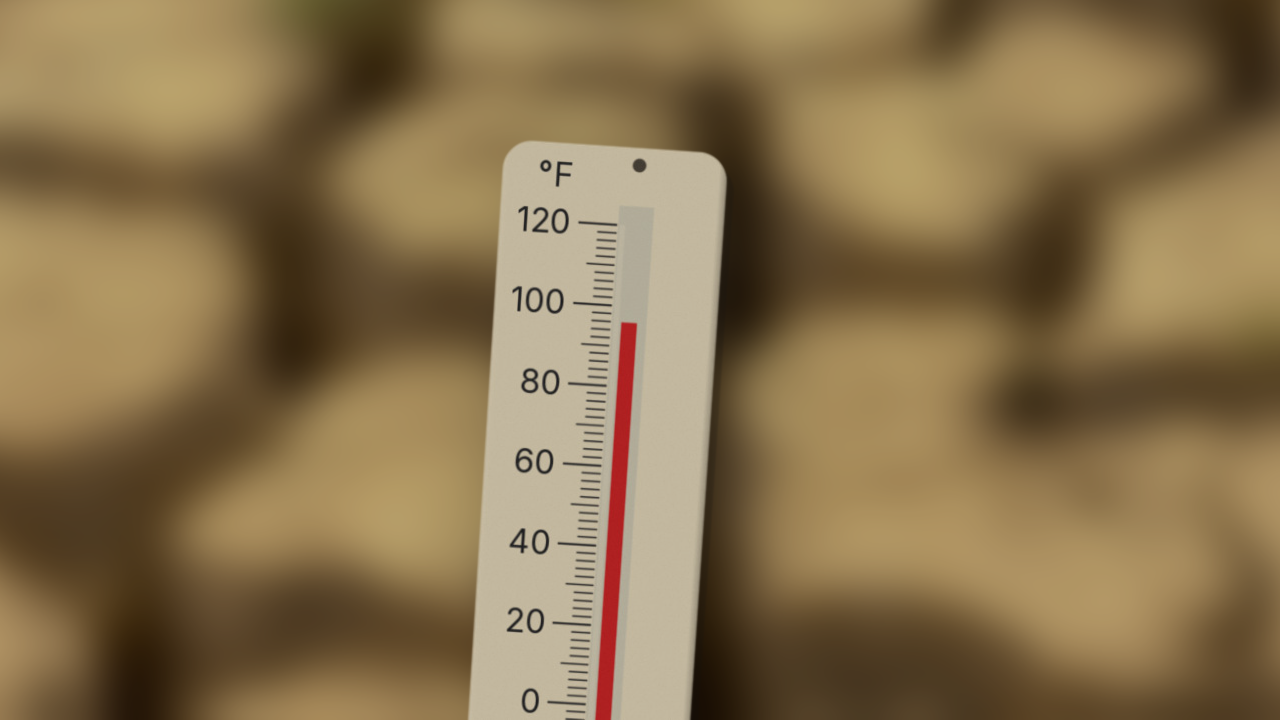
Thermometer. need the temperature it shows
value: 96 °F
